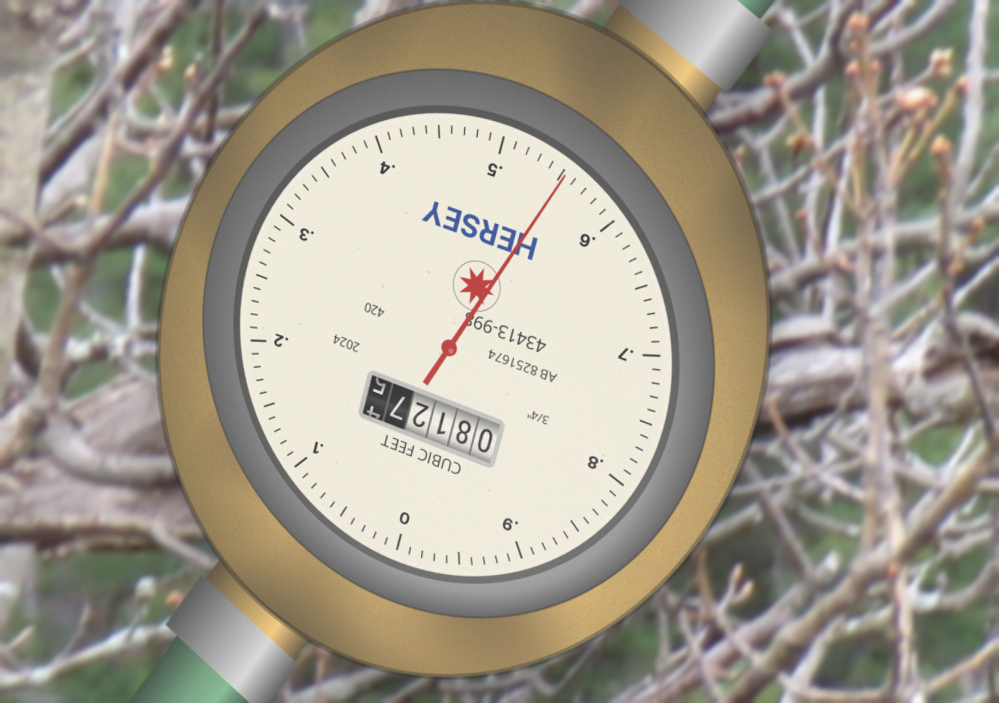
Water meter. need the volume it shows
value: 81274.55 ft³
